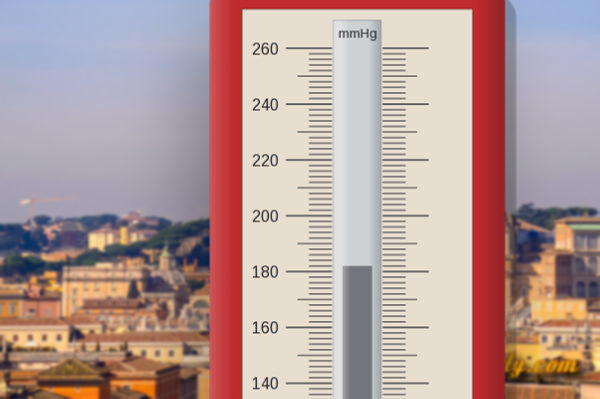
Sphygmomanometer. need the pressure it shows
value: 182 mmHg
